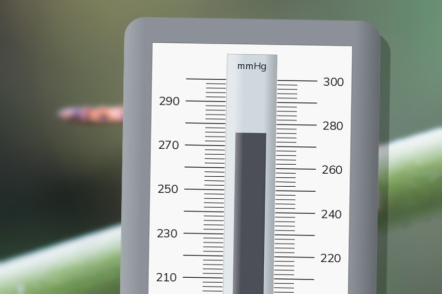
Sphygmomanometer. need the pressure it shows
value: 276 mmHg
